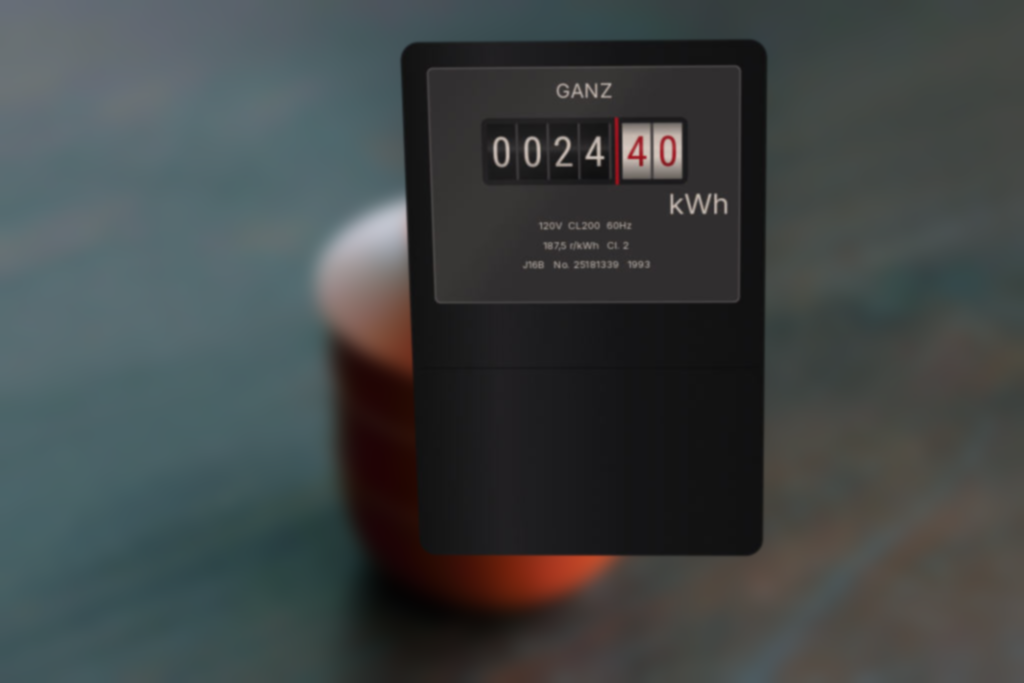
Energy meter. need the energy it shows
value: 24.40 kWh
